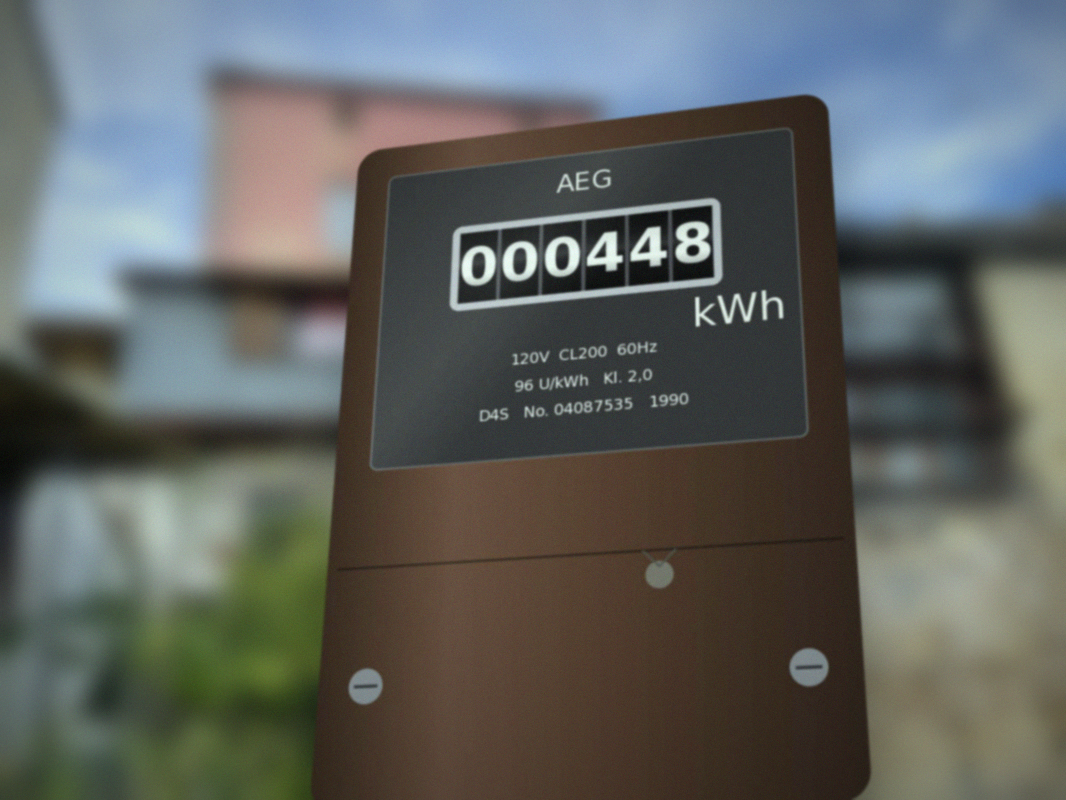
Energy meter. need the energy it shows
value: 448 kWh
